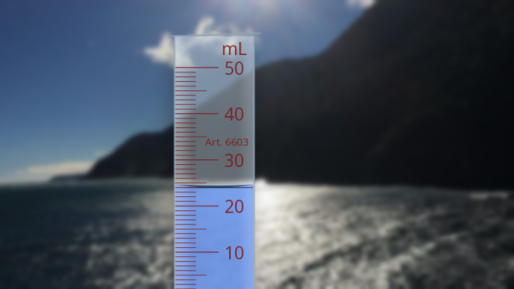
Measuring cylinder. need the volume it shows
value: 24 mL
